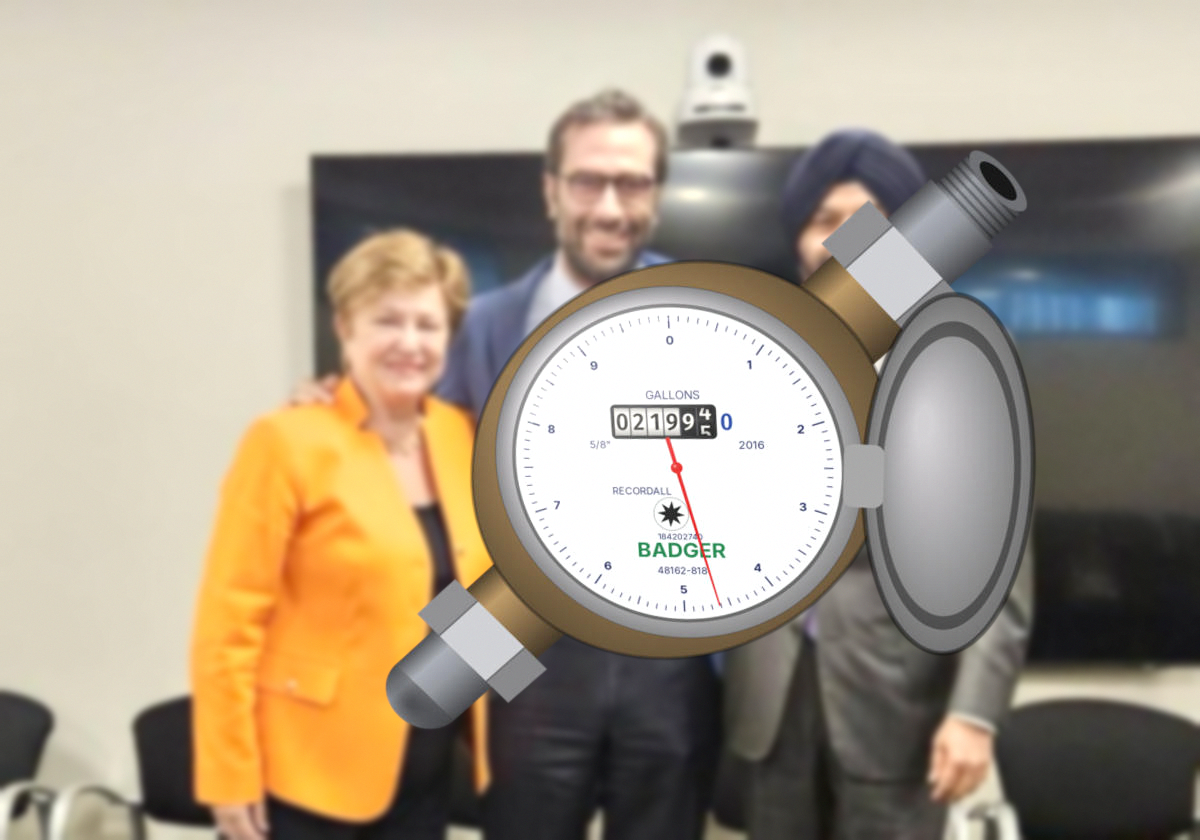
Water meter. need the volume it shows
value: 219944.6 gal
